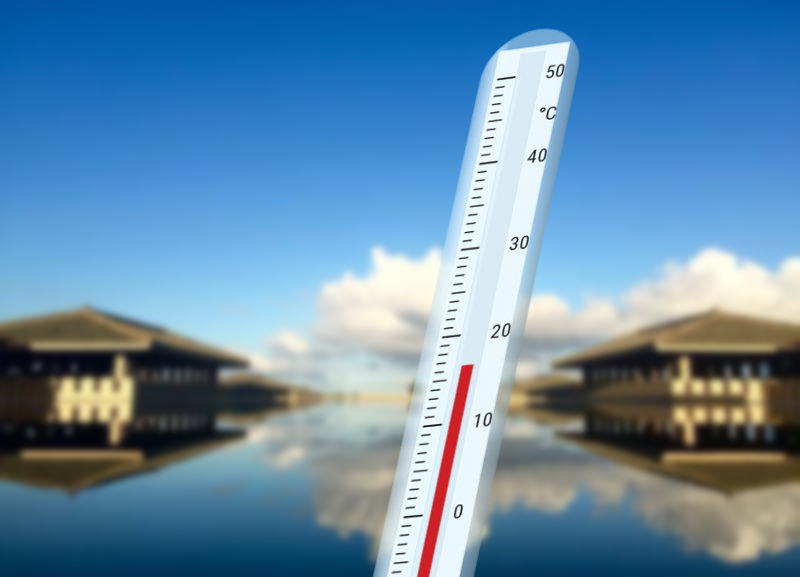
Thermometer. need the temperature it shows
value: 16.5 °C
